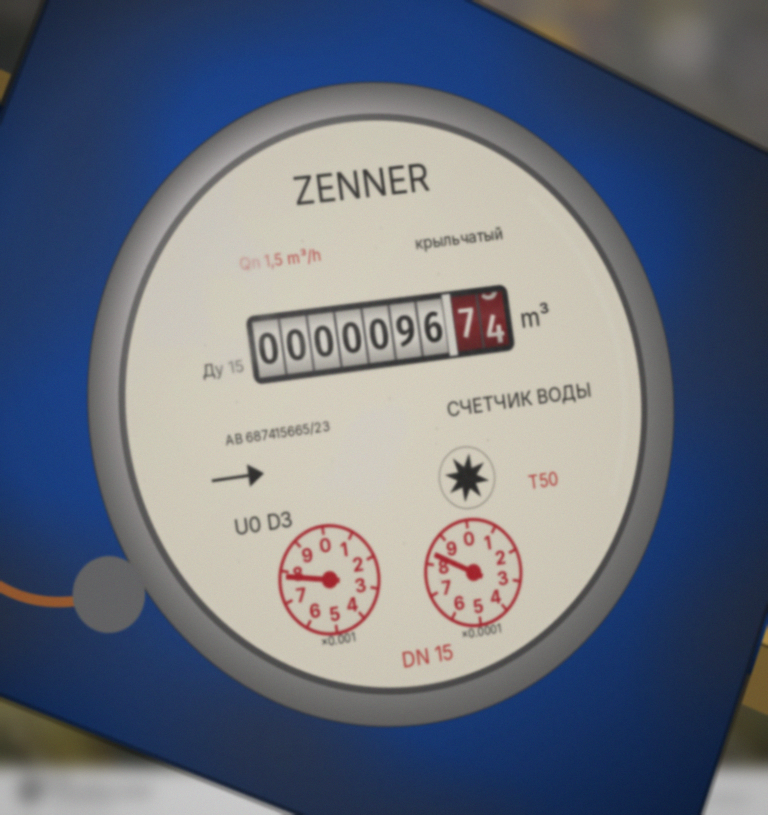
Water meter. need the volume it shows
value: 96.7378 m³
